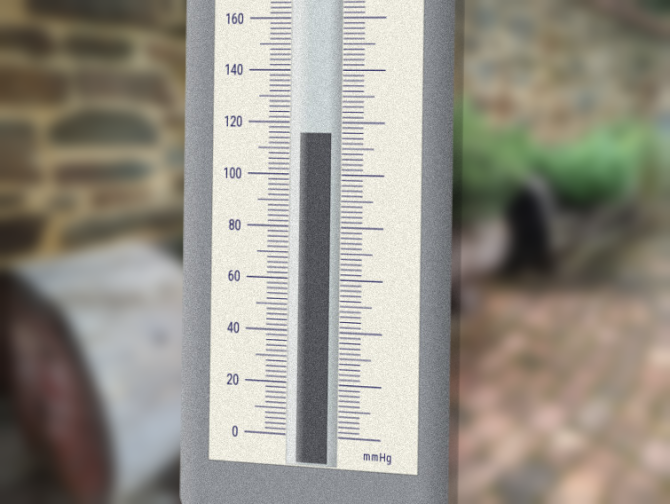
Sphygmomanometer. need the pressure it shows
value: 116 mmHg
